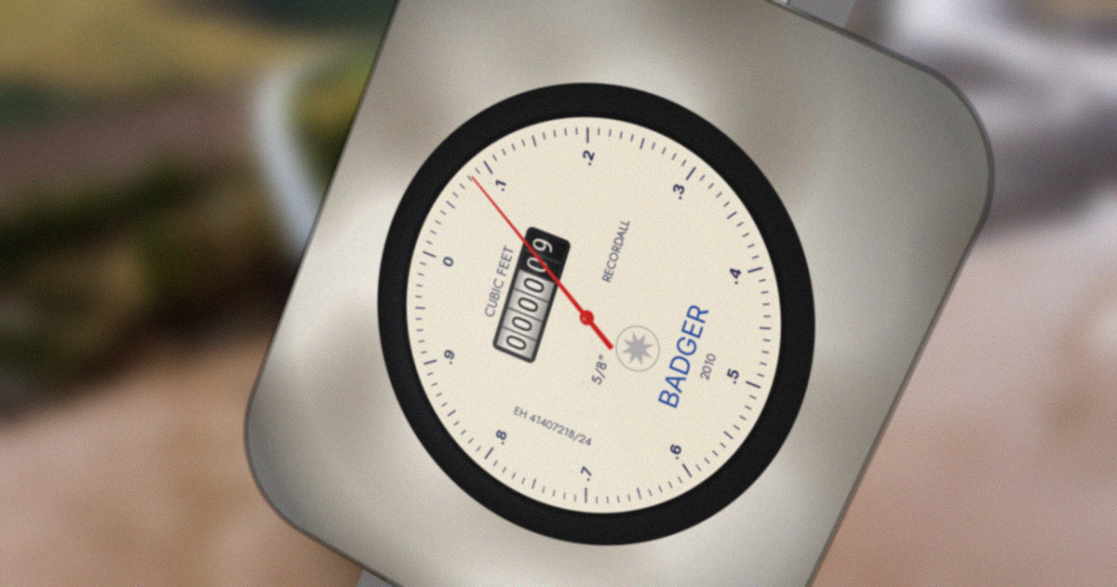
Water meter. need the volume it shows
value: 9.08 ft³
